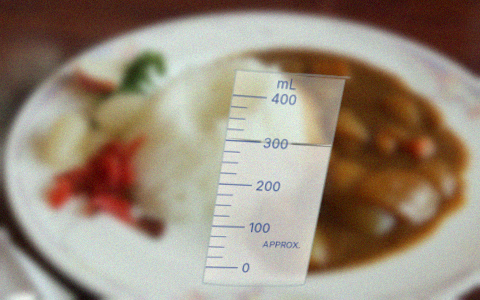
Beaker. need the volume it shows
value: 300 mL
